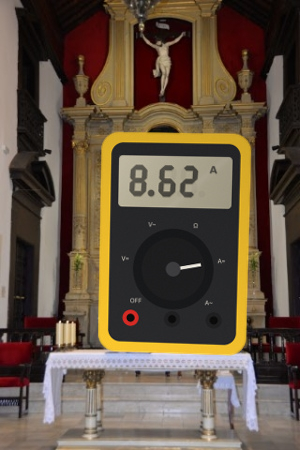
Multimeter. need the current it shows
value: 8.62 A
